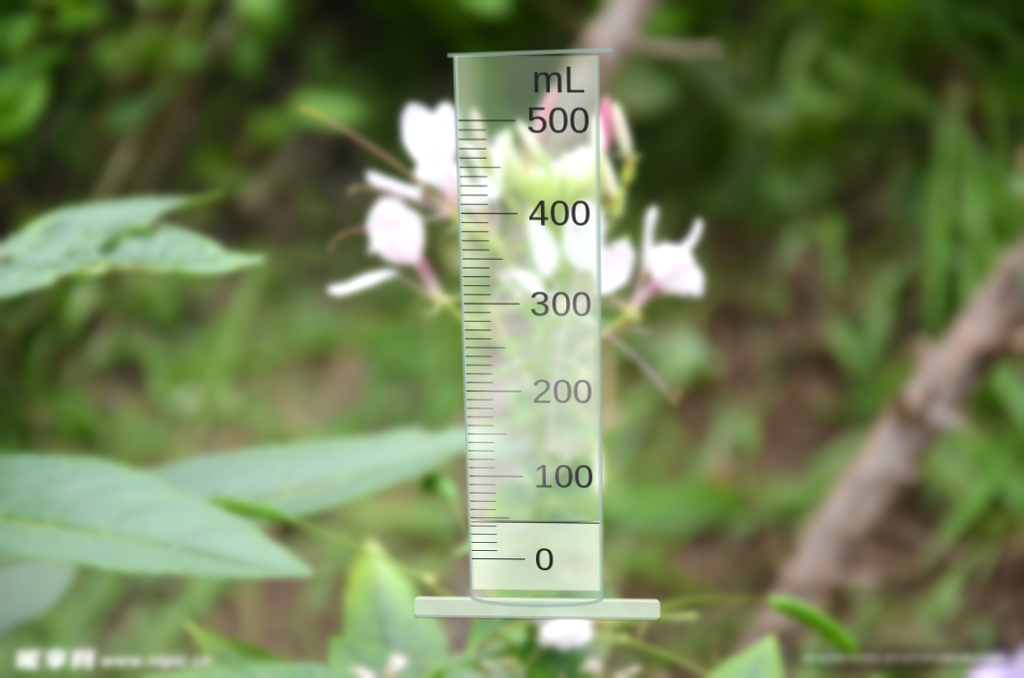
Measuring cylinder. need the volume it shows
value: 45 mL
